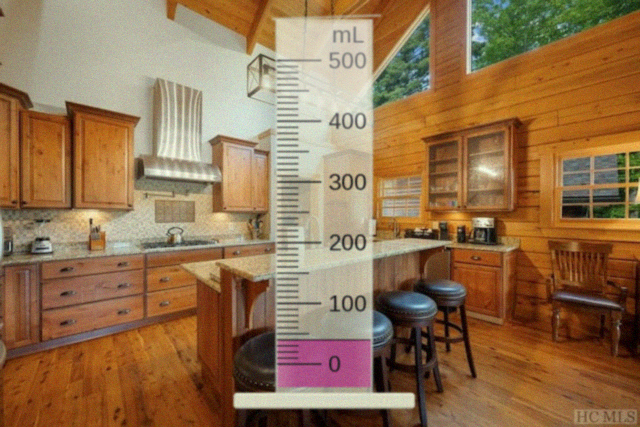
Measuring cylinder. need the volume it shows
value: 40 mL
